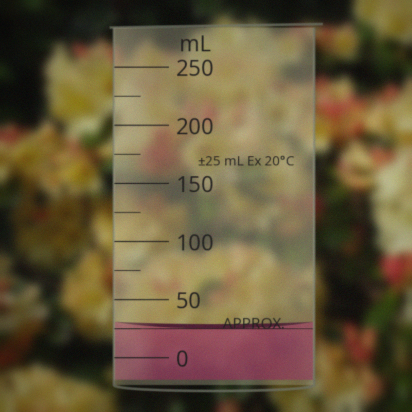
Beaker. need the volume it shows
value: 25 mL
